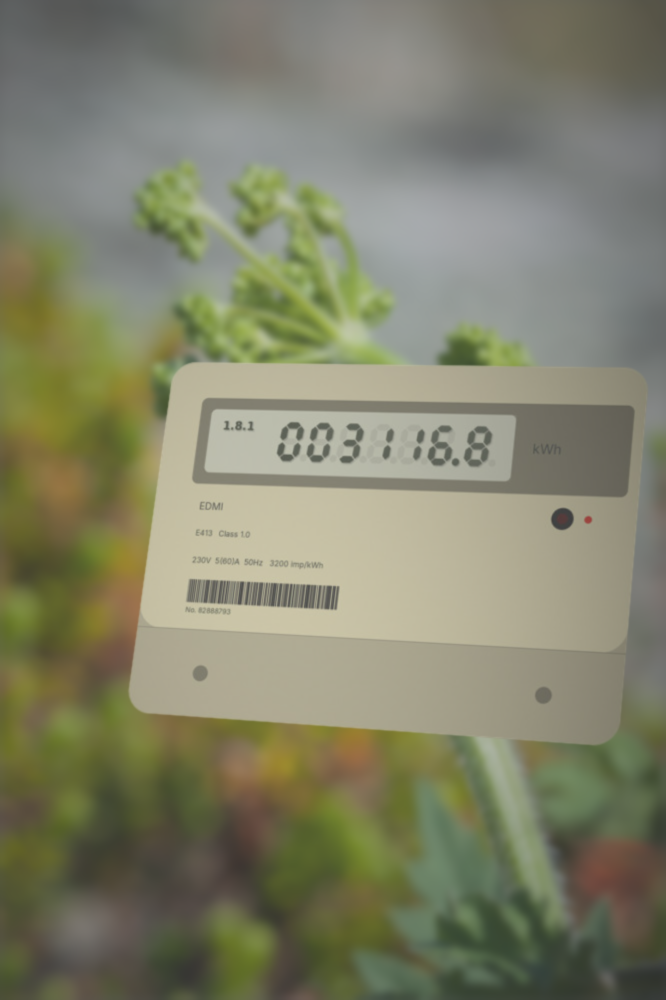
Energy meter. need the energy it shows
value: 3116.8 kWh
